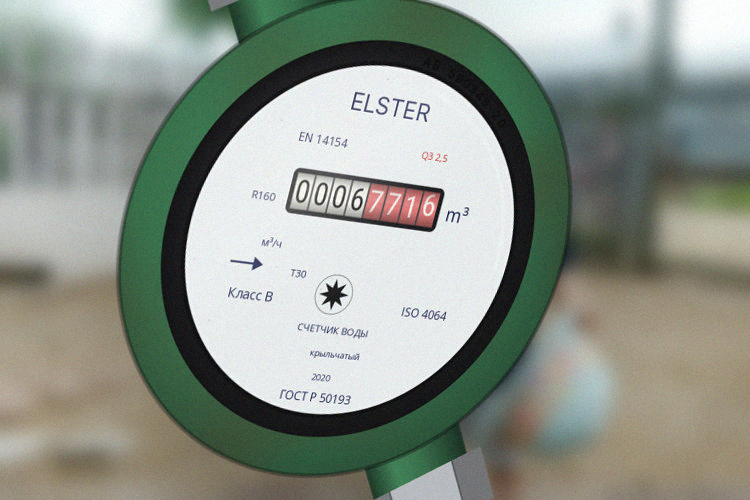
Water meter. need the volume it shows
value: 6.7716 m³
